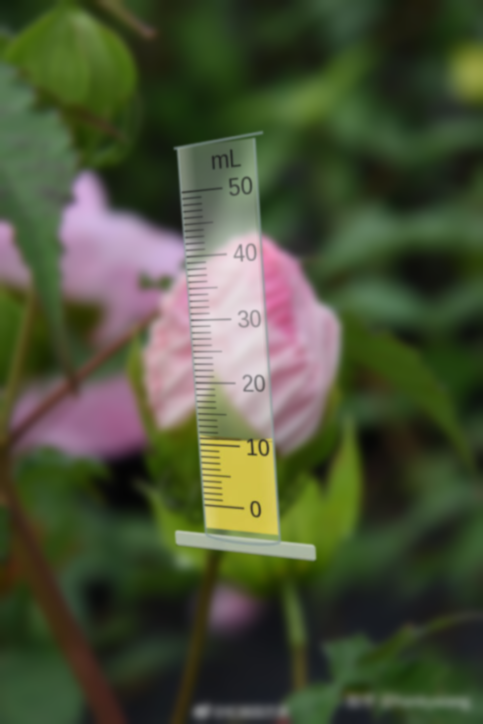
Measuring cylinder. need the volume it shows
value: 11 mL
